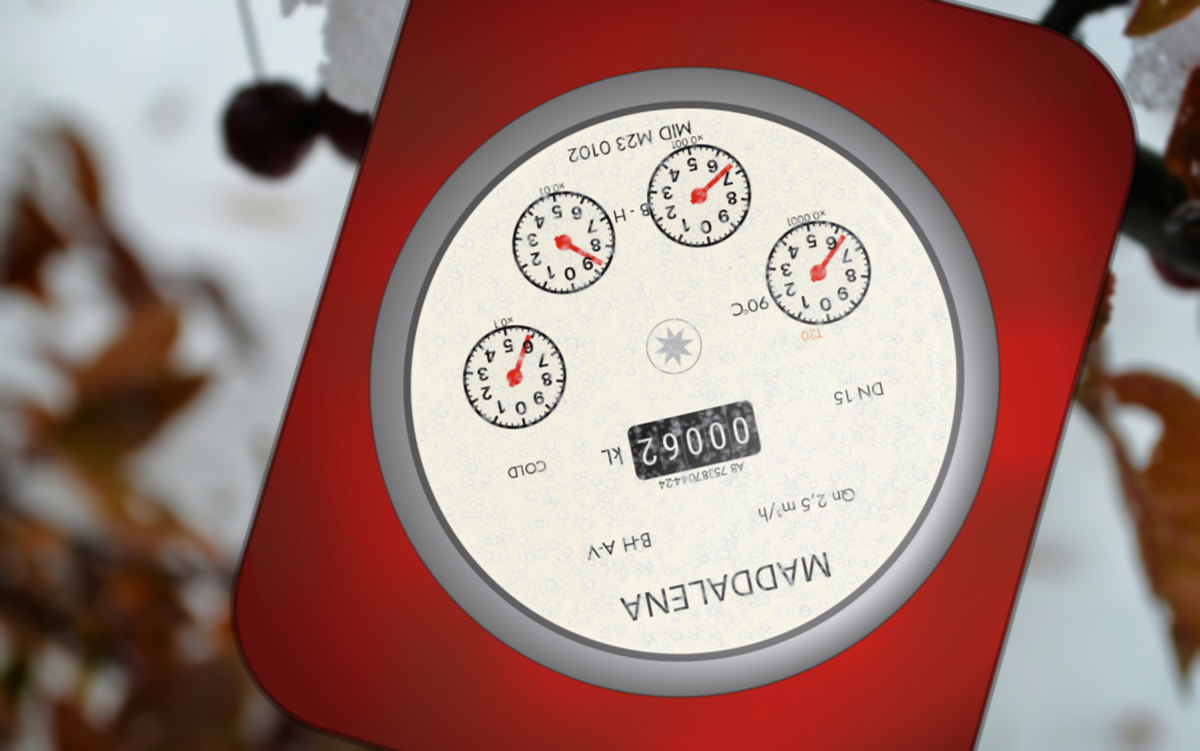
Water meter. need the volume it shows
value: 62.5866 kL
